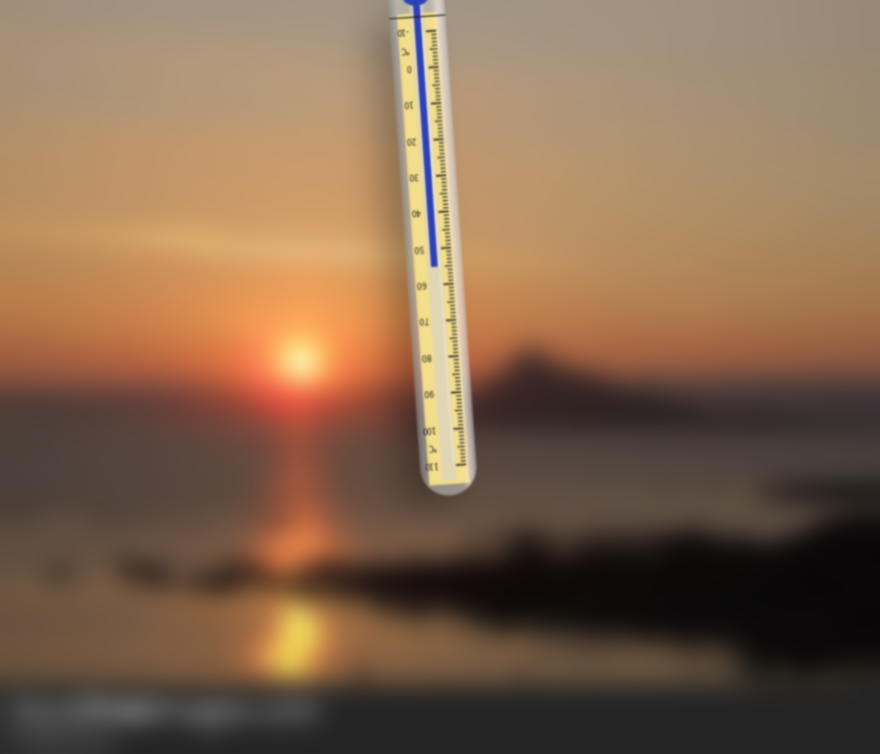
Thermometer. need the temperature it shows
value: 55 °C
